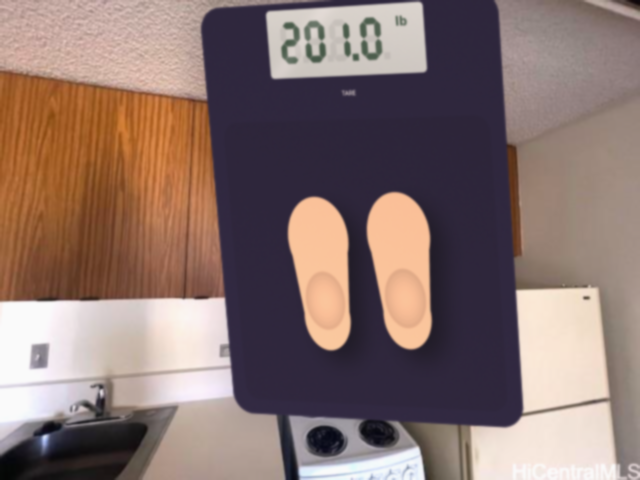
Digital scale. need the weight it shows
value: 201.0 lb
